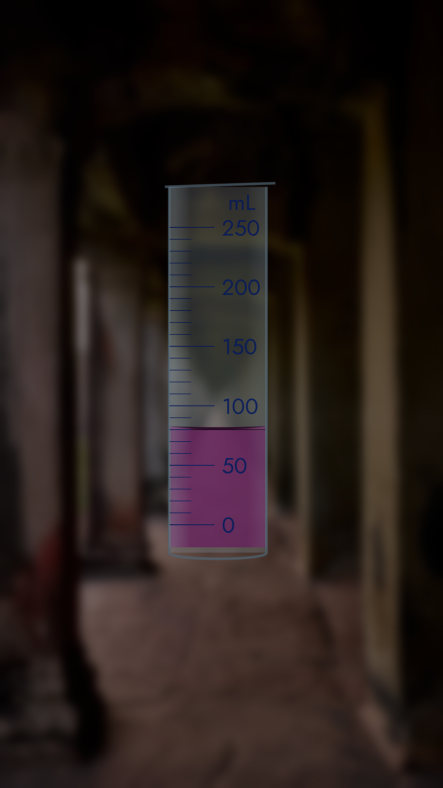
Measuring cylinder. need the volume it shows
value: 80 mL
